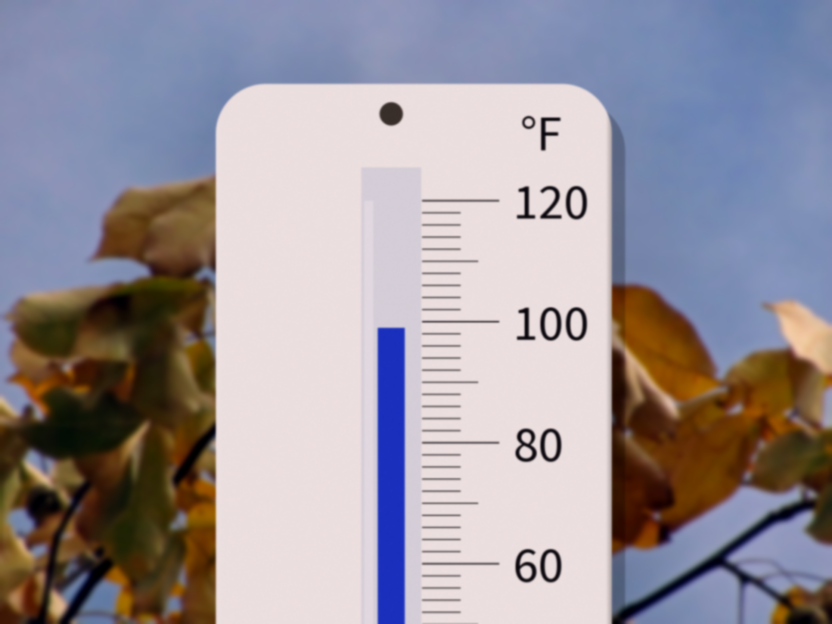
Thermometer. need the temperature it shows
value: 99 °F
